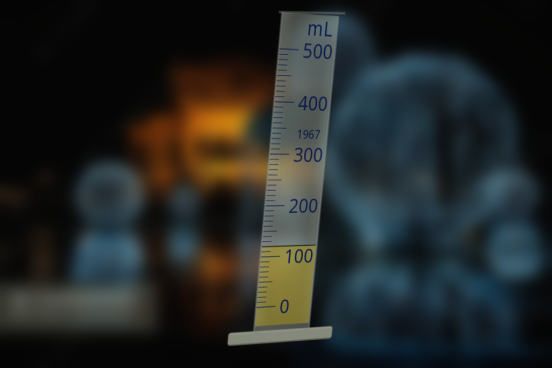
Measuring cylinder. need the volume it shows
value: 120 mL
